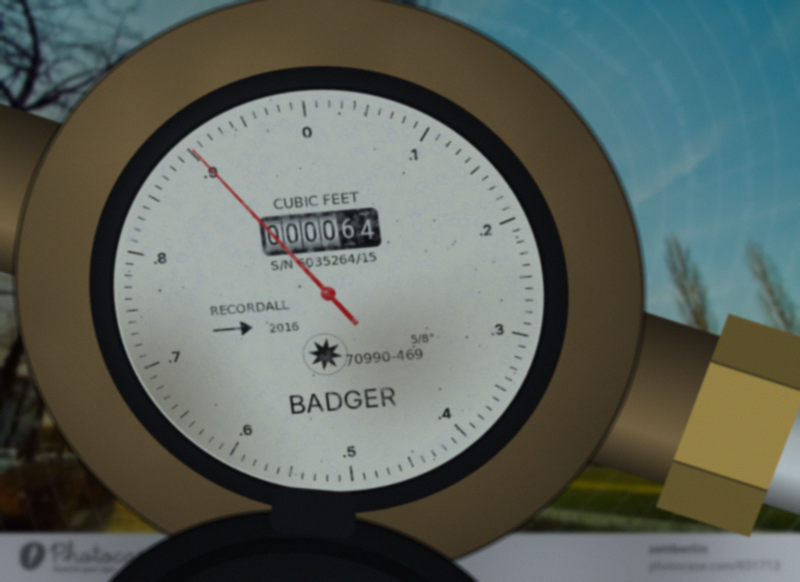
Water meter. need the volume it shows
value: 63.90 ft³
